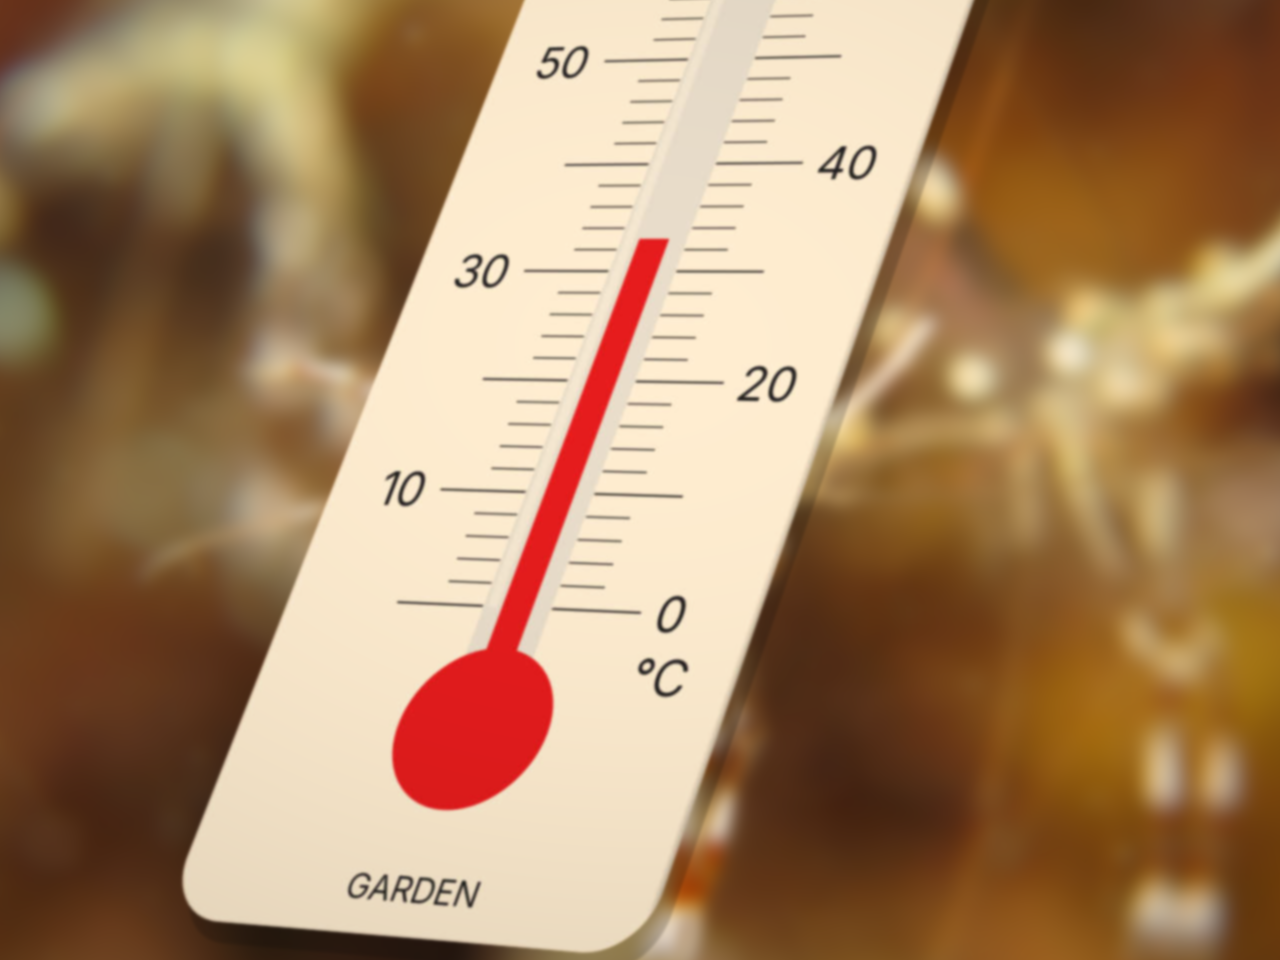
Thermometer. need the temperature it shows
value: 33 °C
